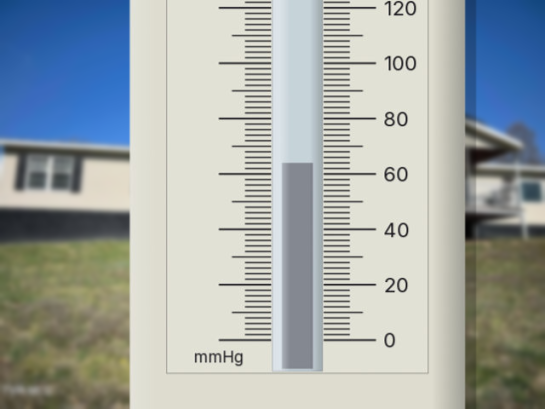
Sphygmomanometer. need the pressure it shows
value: 64 mmHg
